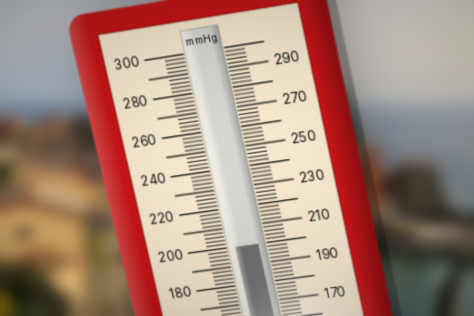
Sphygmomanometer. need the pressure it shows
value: 200 mmHg
